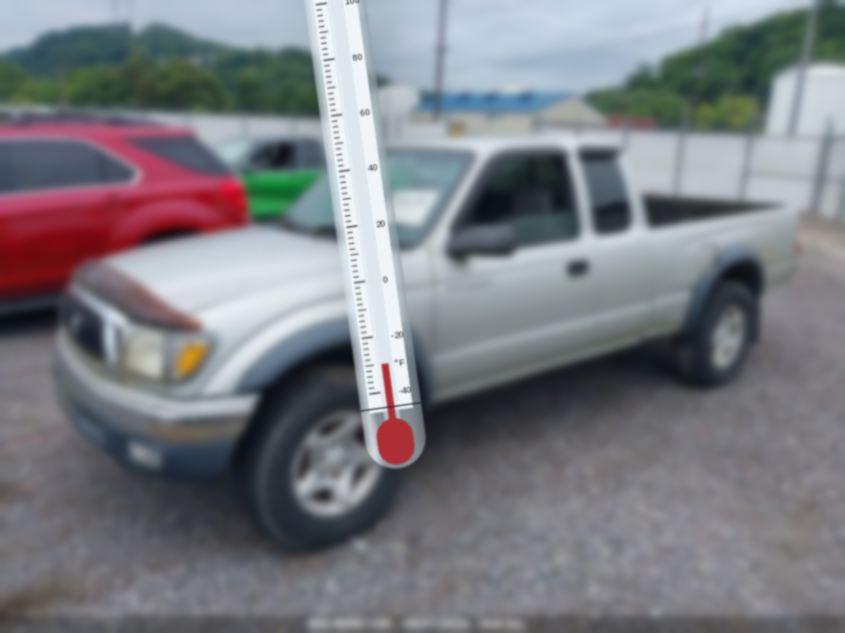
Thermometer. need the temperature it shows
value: -30 °F
